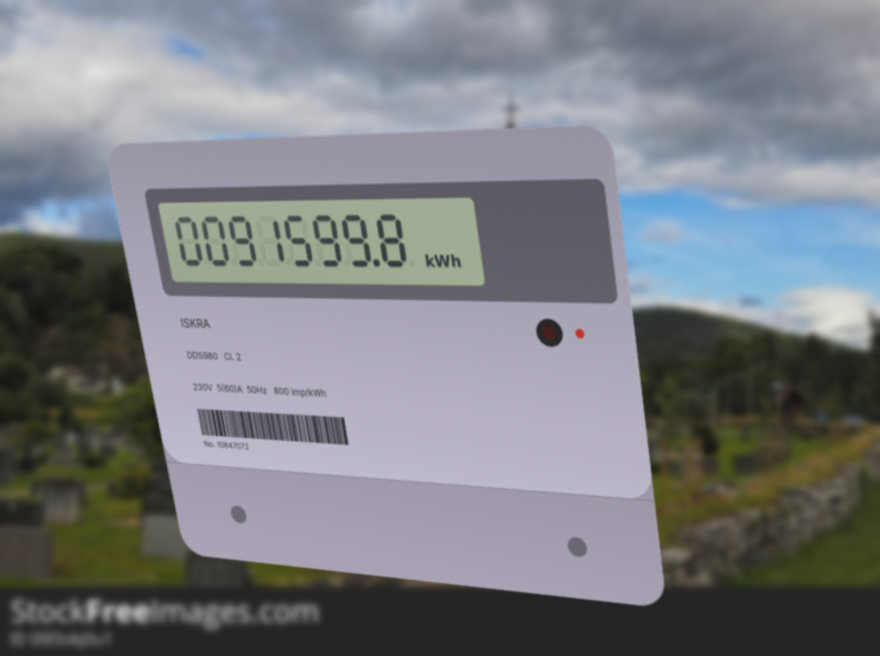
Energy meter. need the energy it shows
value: 91599.8 kWh
